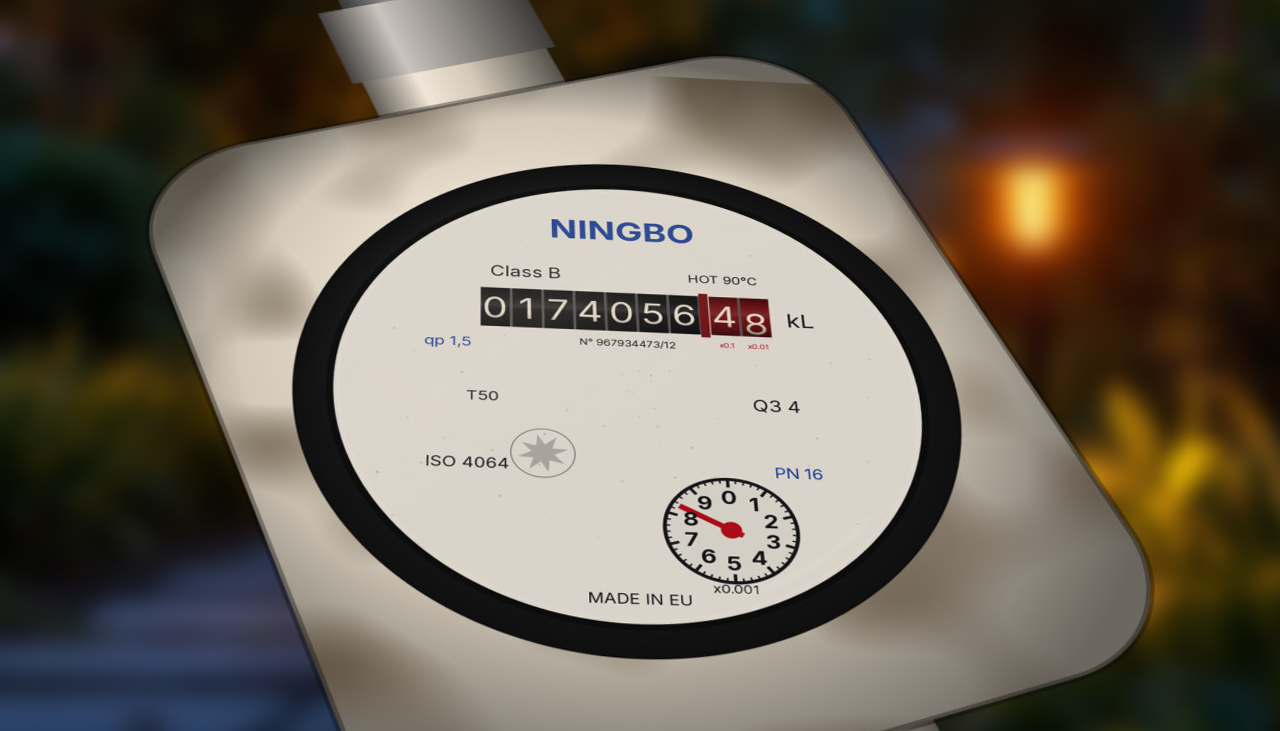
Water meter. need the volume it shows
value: 174056.478 kL
